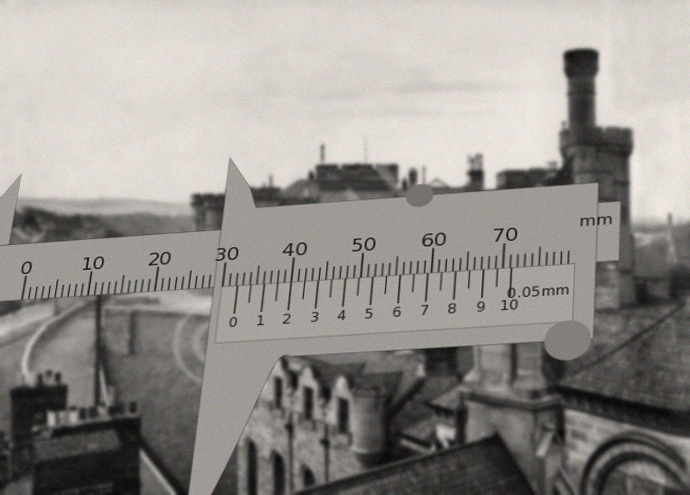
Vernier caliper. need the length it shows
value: 32.2 mm
